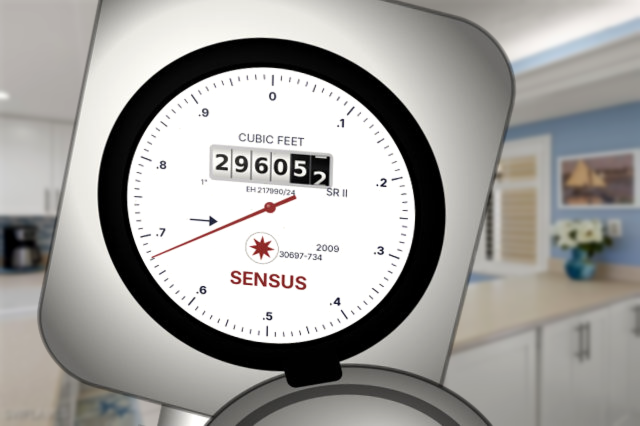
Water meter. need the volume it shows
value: 296051.67 ft³
